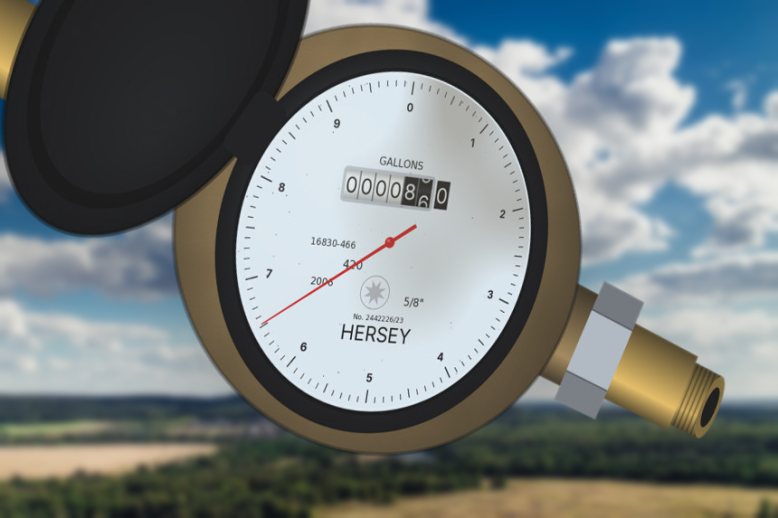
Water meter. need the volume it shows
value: 856.5 gal
